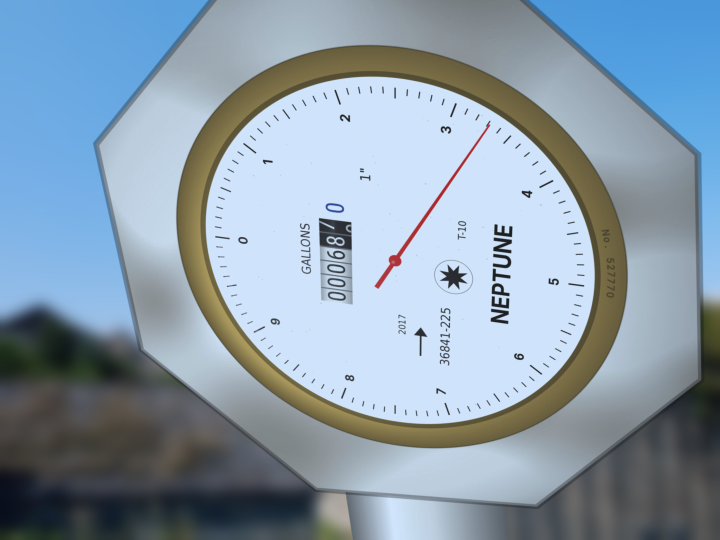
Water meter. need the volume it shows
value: 6873.3 gal
